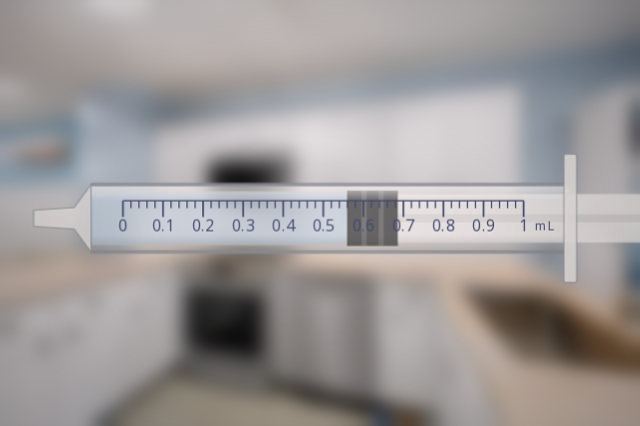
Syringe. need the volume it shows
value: 0.56 mL
